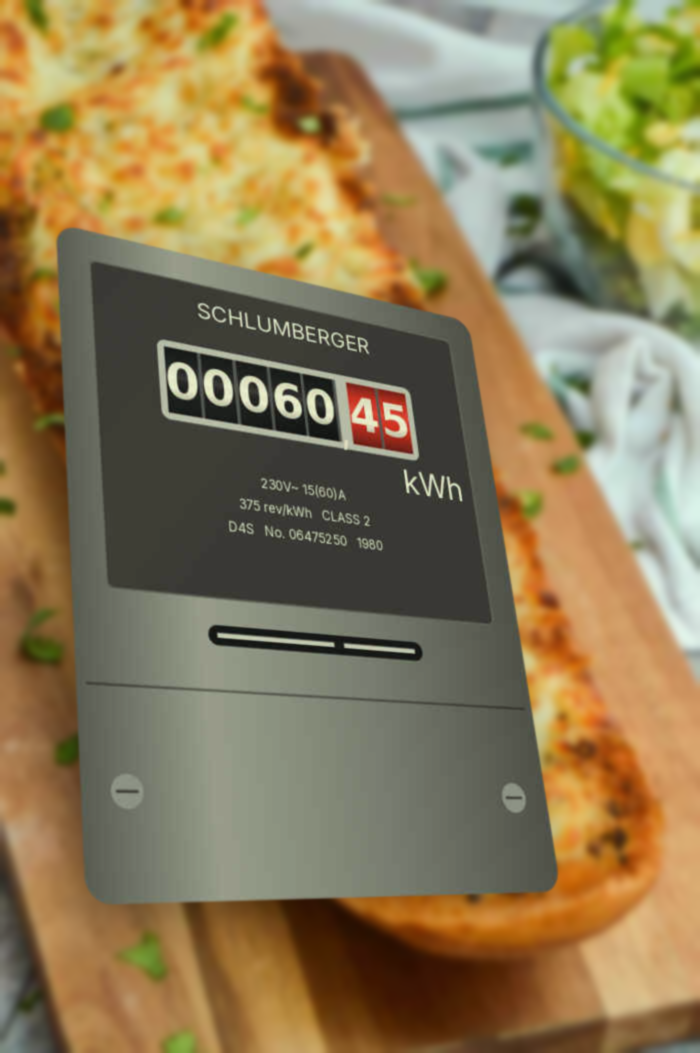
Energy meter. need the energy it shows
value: 60.45 kWh
